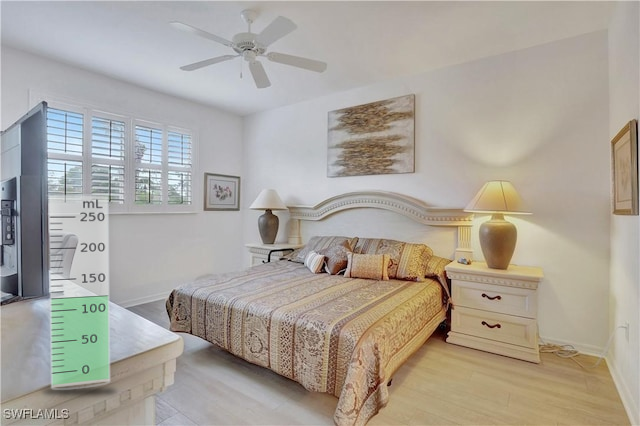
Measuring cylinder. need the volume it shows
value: 120 mL
